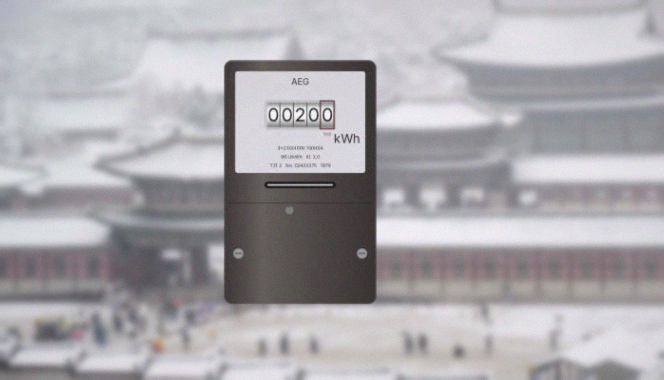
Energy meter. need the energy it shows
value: 20.0 kWh
